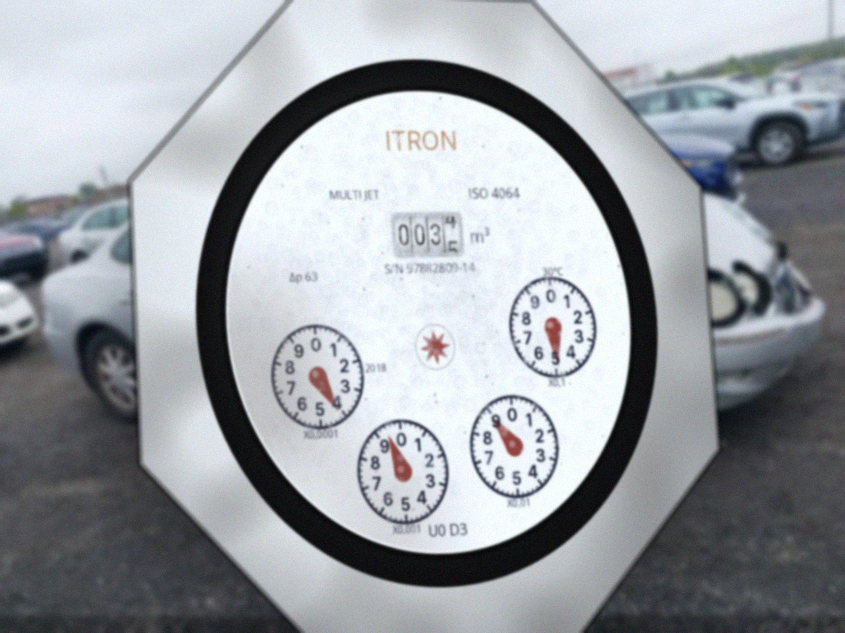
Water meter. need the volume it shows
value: 34.4894 m³
